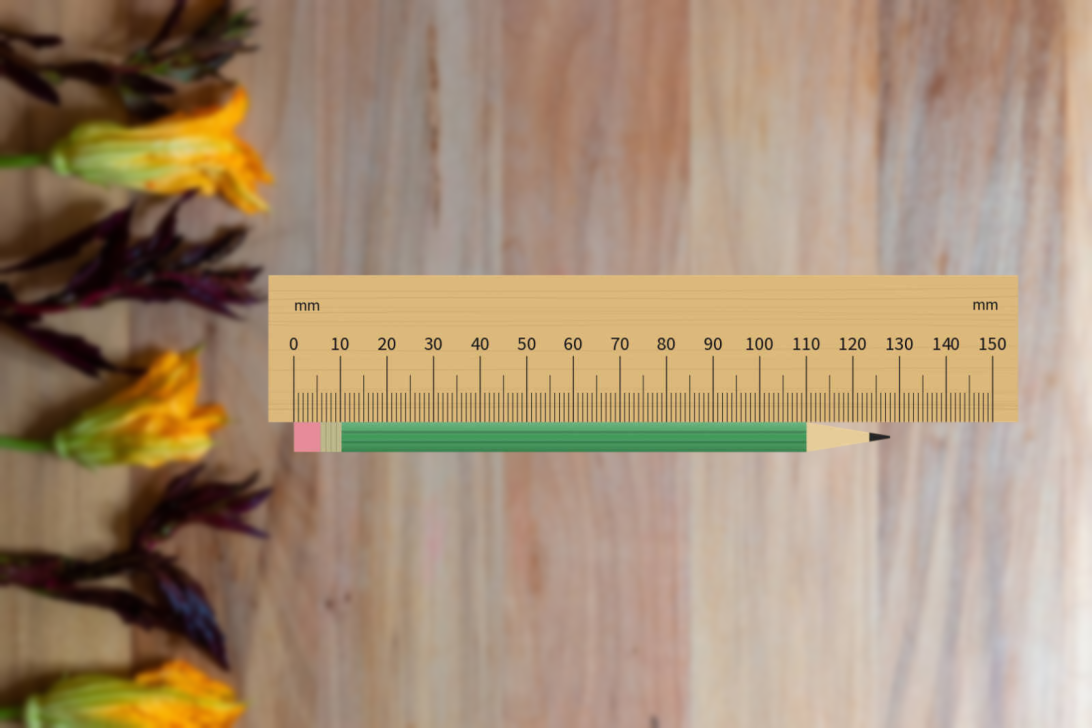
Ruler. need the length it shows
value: 128 mm
